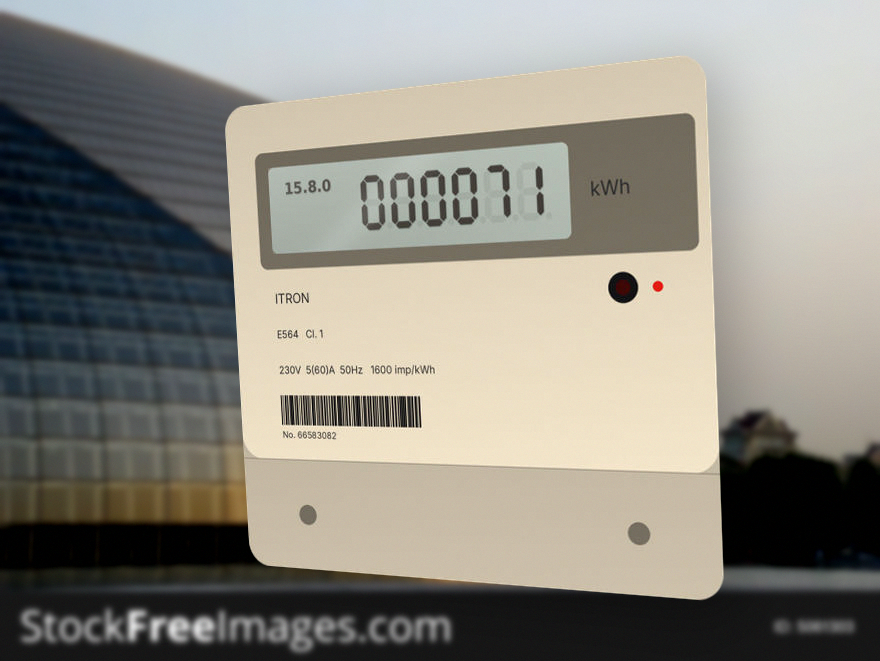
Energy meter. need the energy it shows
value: 71 kWh
